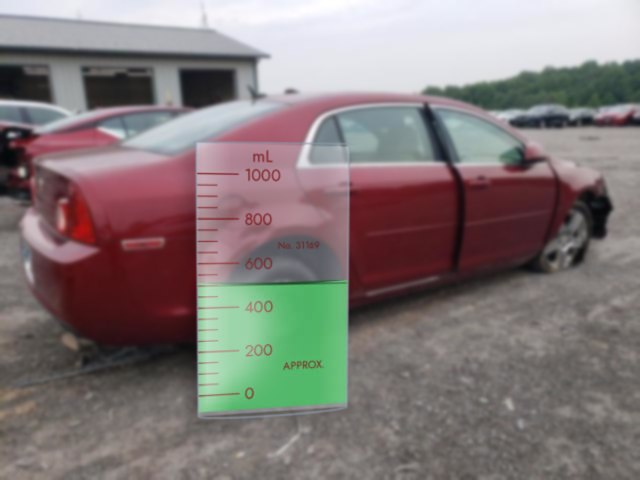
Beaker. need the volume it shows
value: 500 mL
